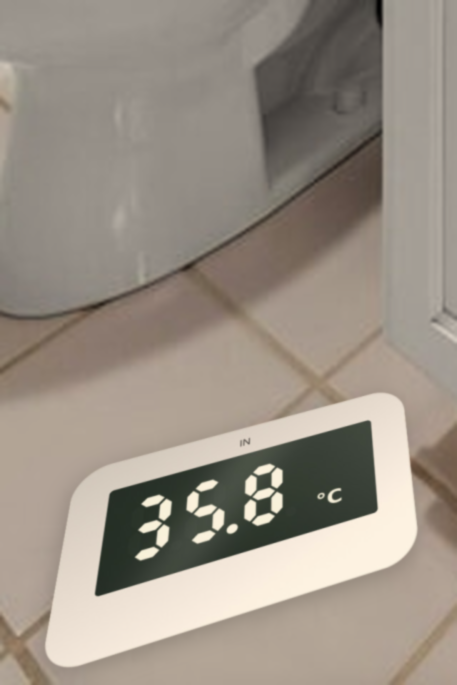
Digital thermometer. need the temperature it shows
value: 35.8 °C
